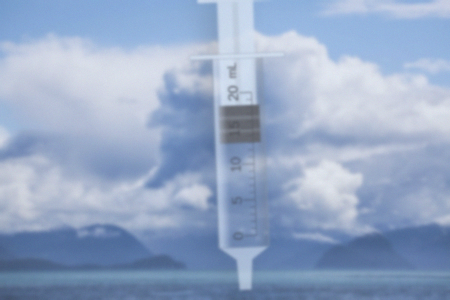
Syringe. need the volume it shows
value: 13 mL
